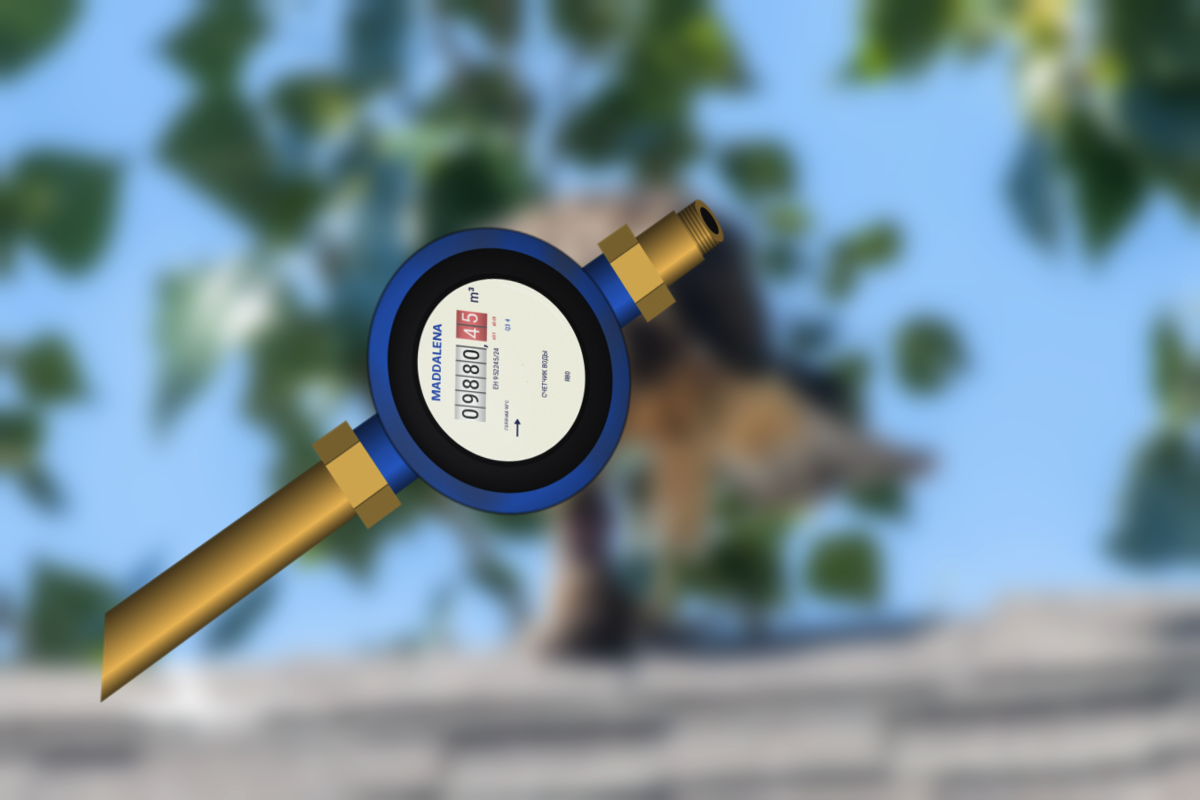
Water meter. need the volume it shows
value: 9880.45 m³
